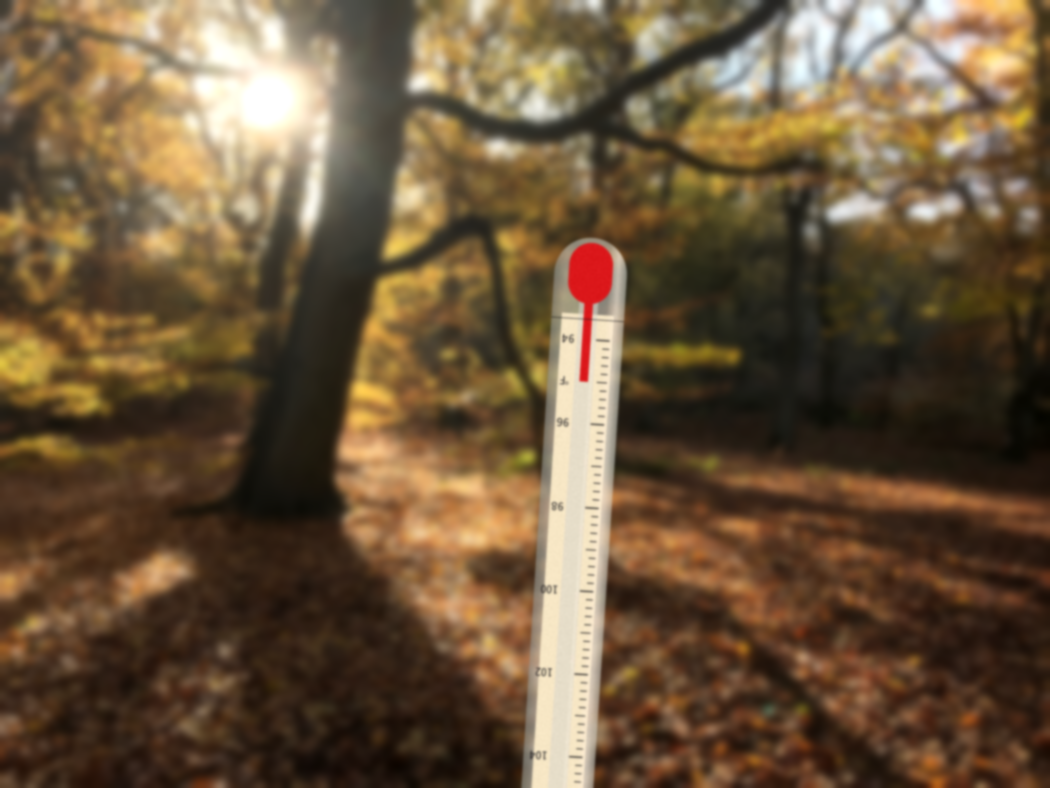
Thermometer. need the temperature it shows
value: 95 °F
